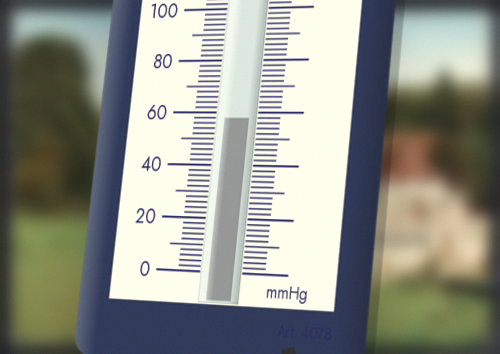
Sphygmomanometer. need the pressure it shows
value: 58 mmHg
